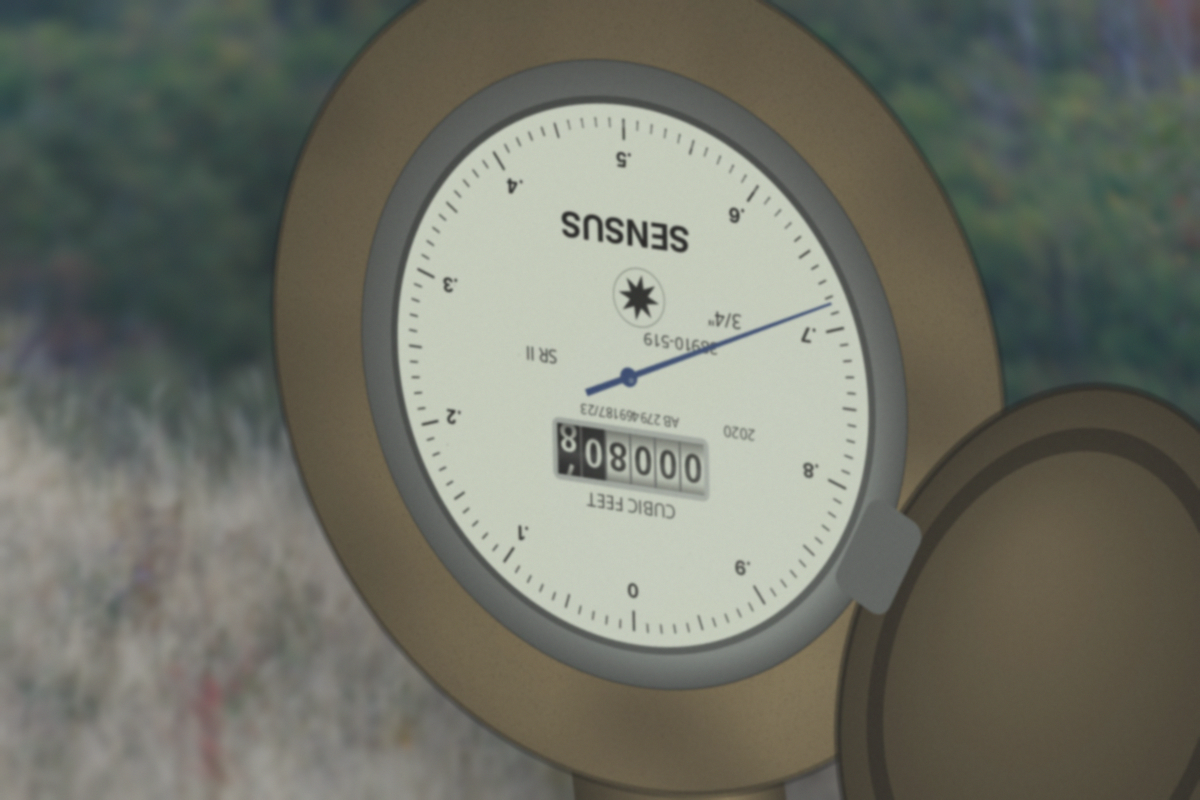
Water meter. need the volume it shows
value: 807.68 ft³
